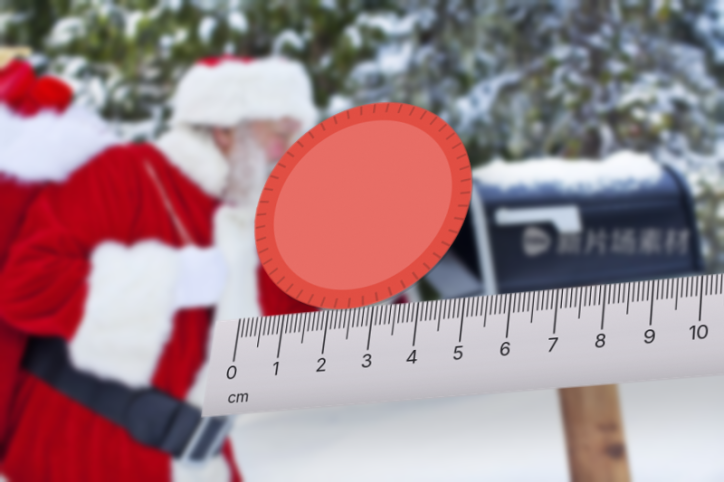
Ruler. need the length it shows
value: 4.9 cm
